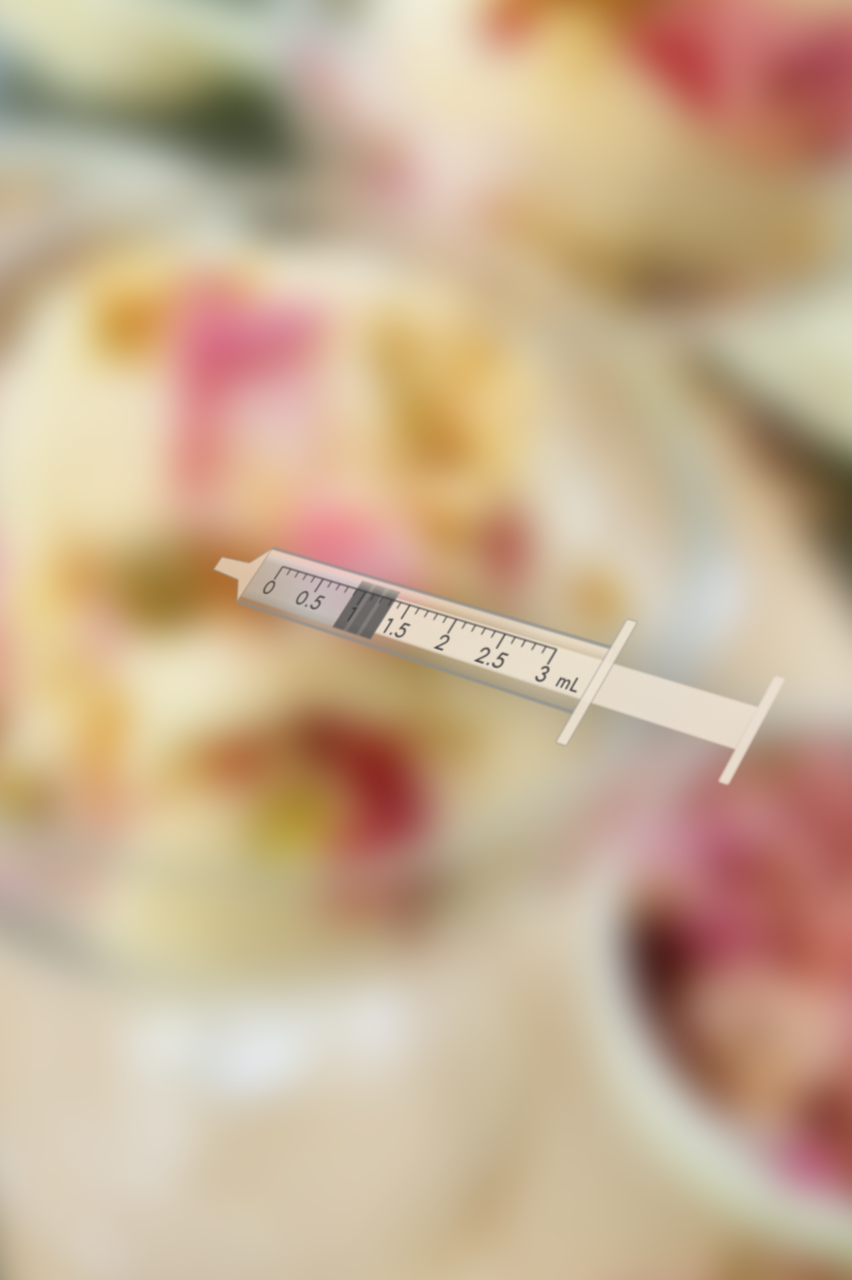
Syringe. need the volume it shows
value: 0.9 mL
